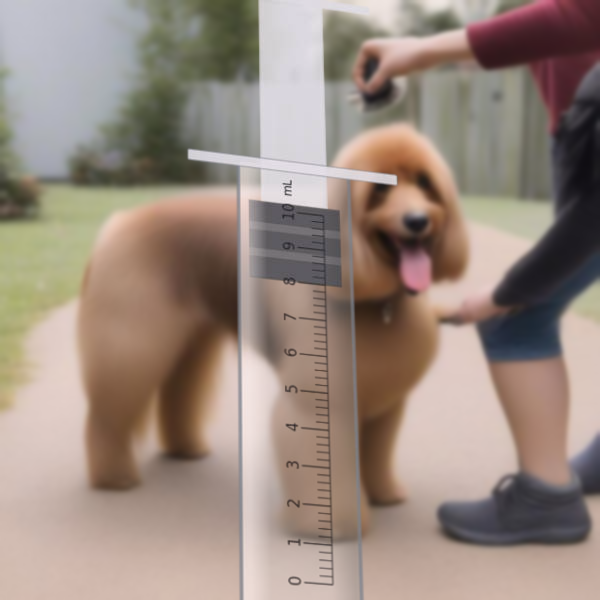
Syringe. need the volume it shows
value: 8 mL
